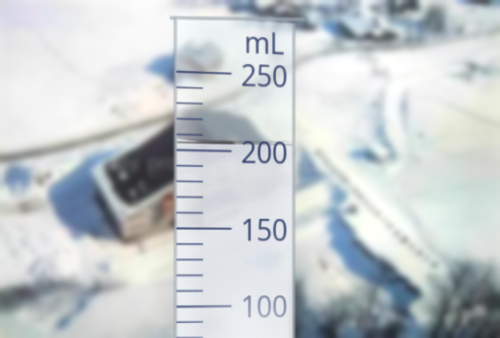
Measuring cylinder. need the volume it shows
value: 205 mL
